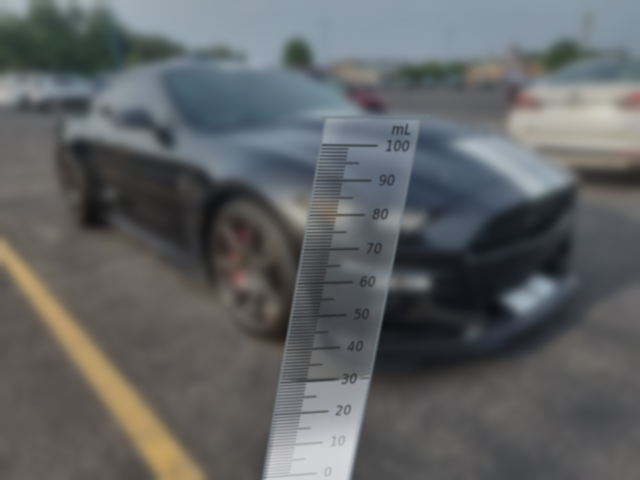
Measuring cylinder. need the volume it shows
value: 30 mL
